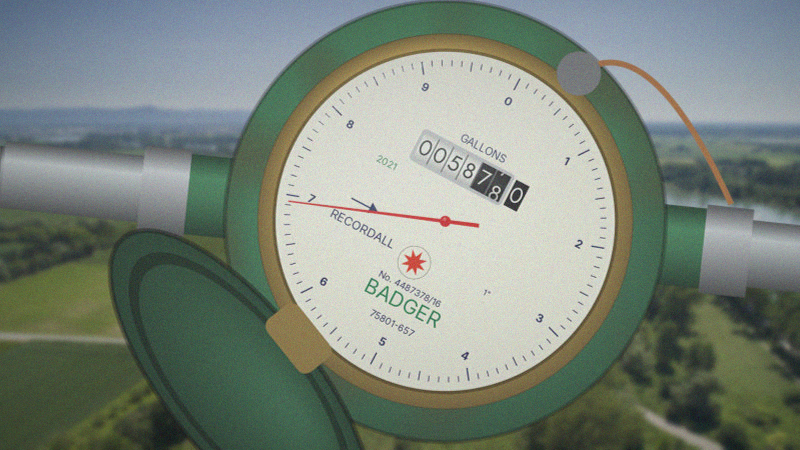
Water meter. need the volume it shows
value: 58776.9 gal
